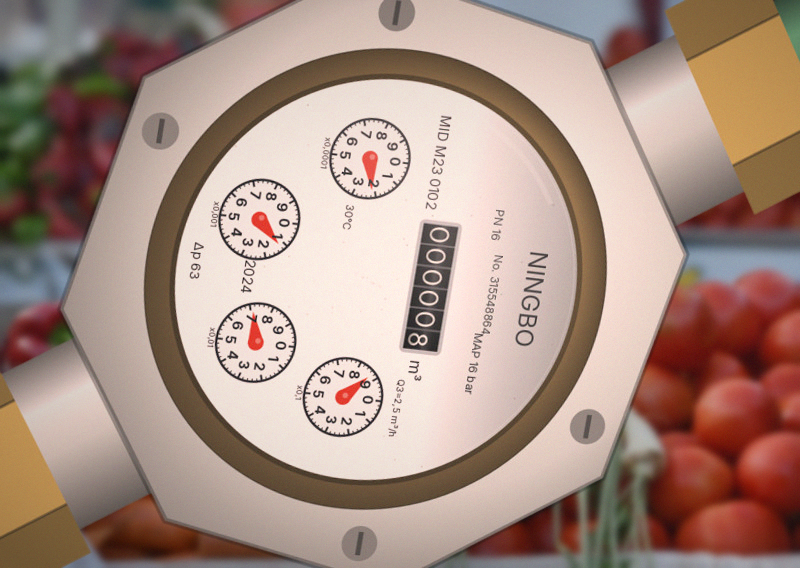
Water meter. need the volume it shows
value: 7.8712 m³
